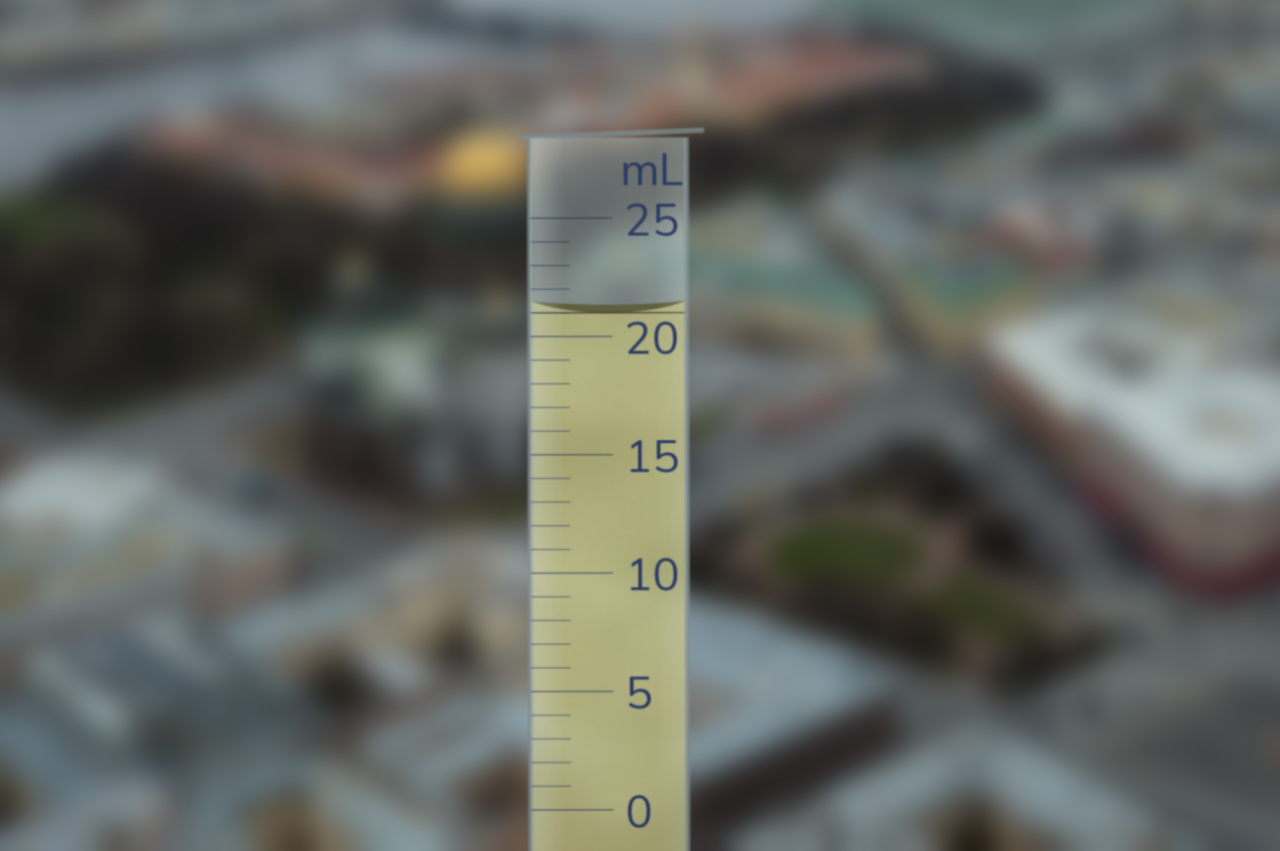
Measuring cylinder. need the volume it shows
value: 21 mL
